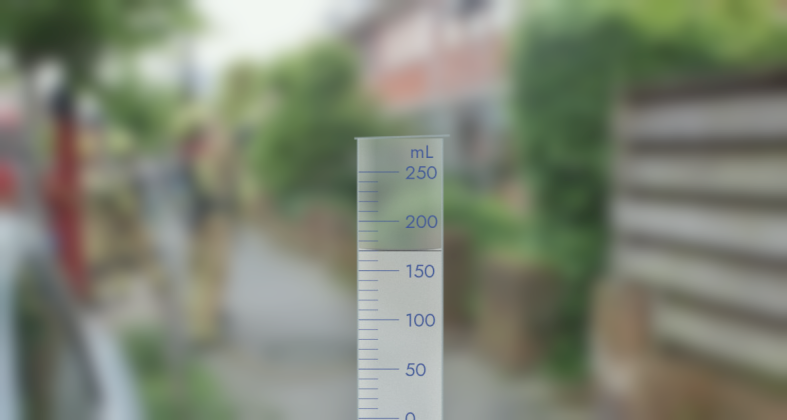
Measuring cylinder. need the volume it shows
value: 170 mL
